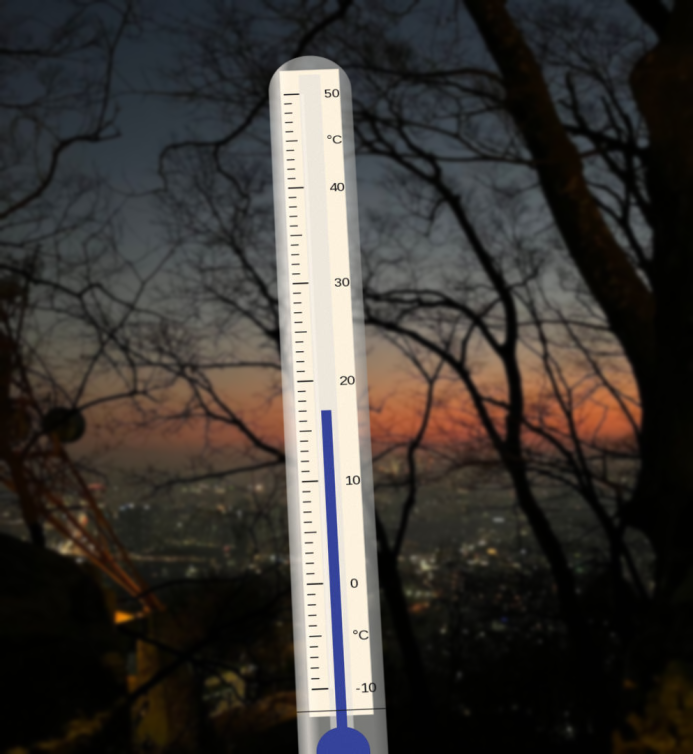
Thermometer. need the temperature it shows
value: 17 °C
